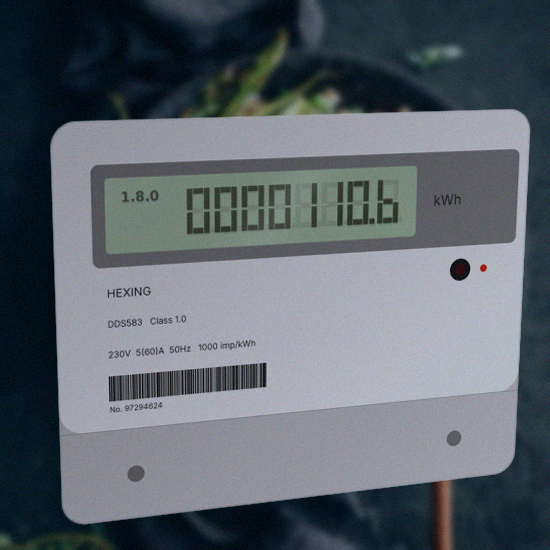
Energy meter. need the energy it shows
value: 110.6 kWh
